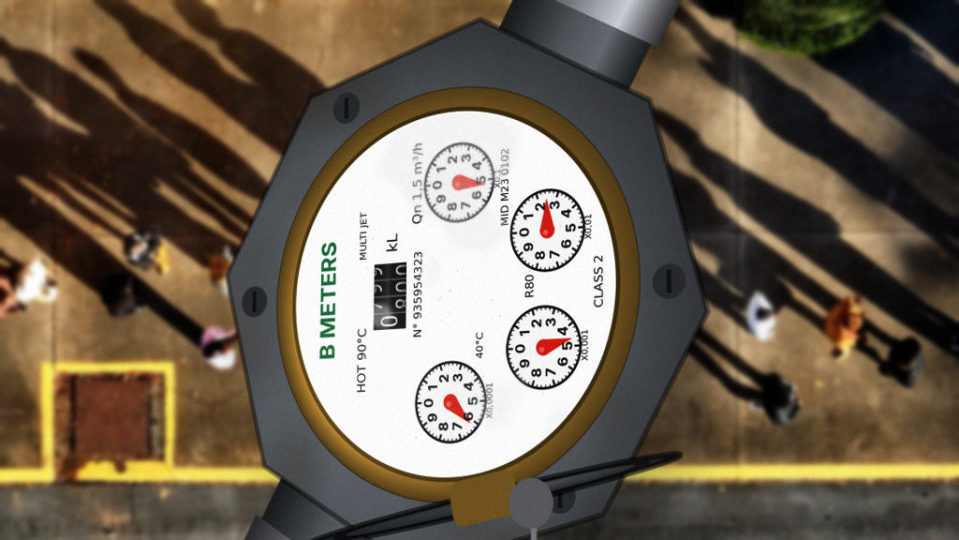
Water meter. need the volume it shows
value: 799.5246 kL
